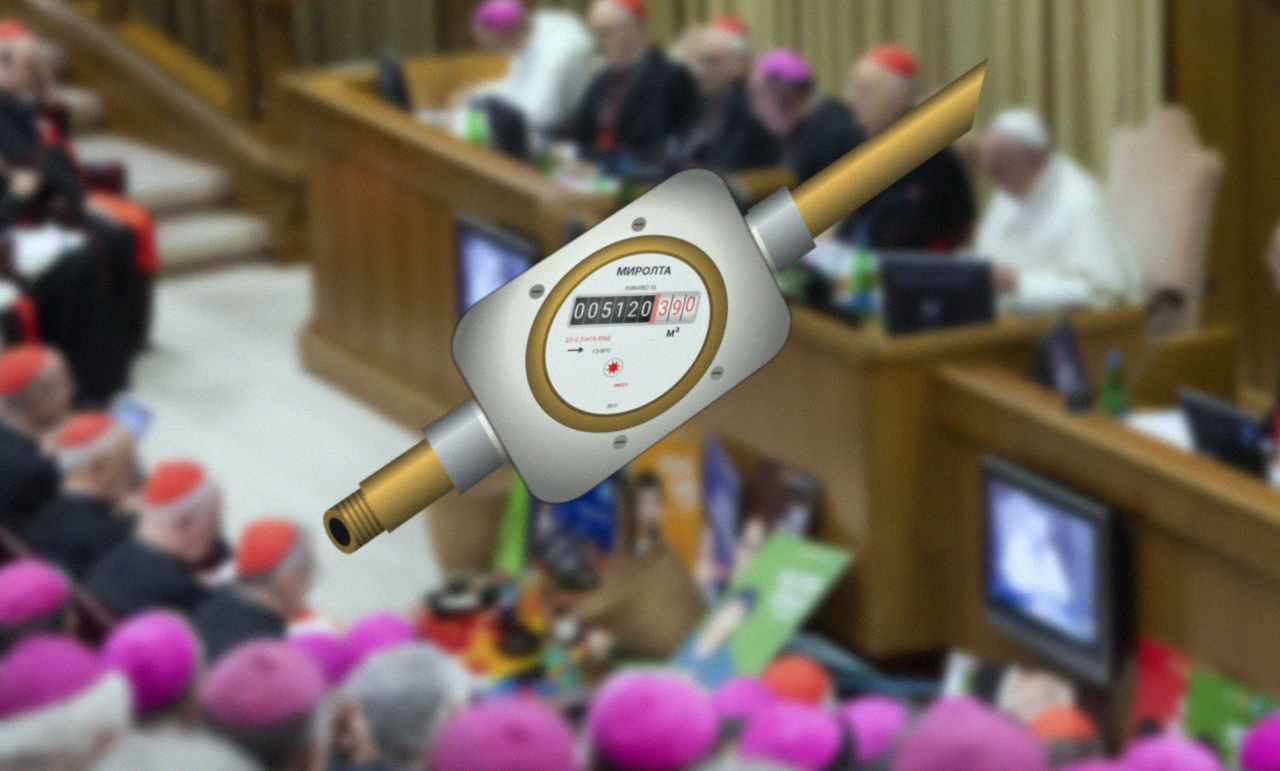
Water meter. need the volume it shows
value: 5120.390 m³
